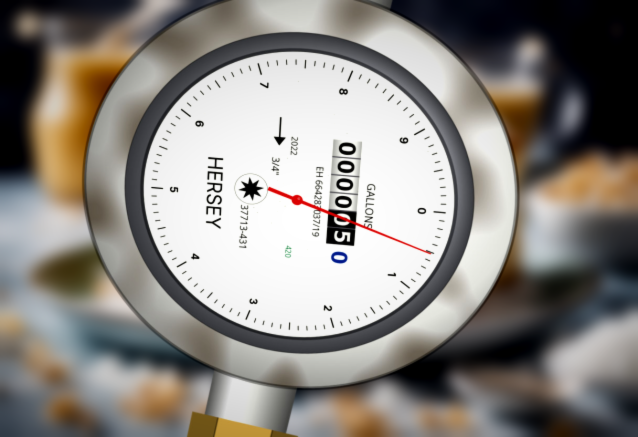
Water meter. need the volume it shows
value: 50.5 gal
